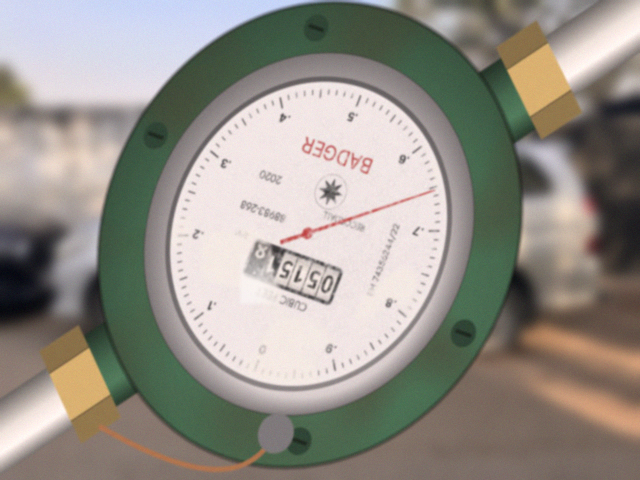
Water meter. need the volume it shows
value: 51517.65 ft³
